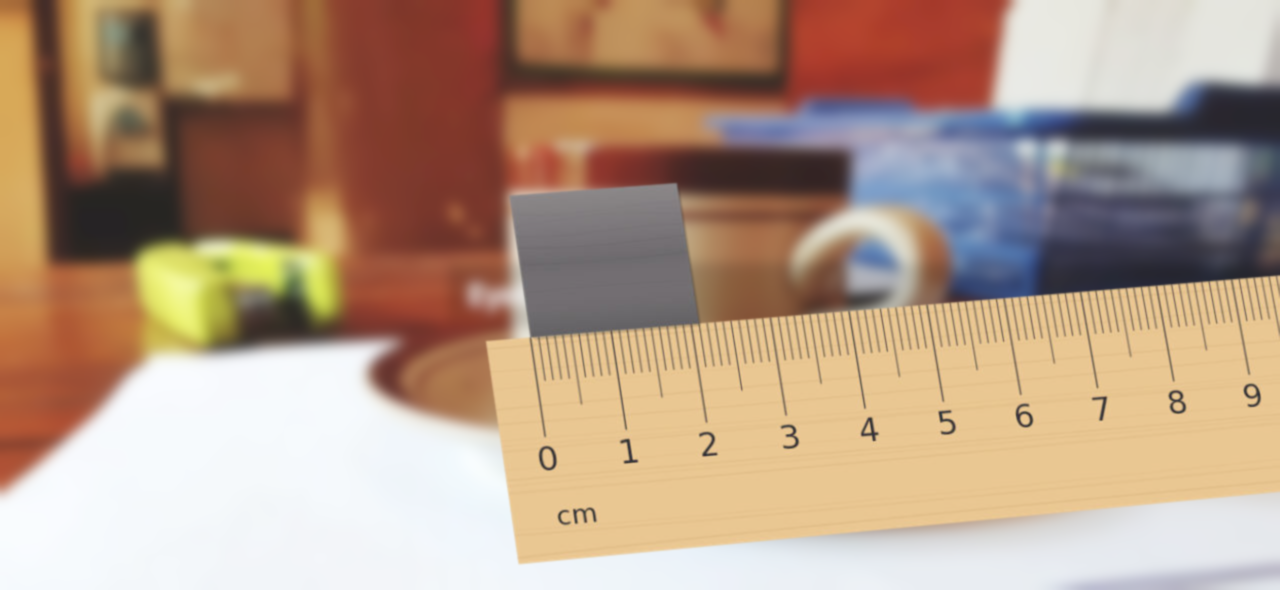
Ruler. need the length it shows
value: 2.1 cm
